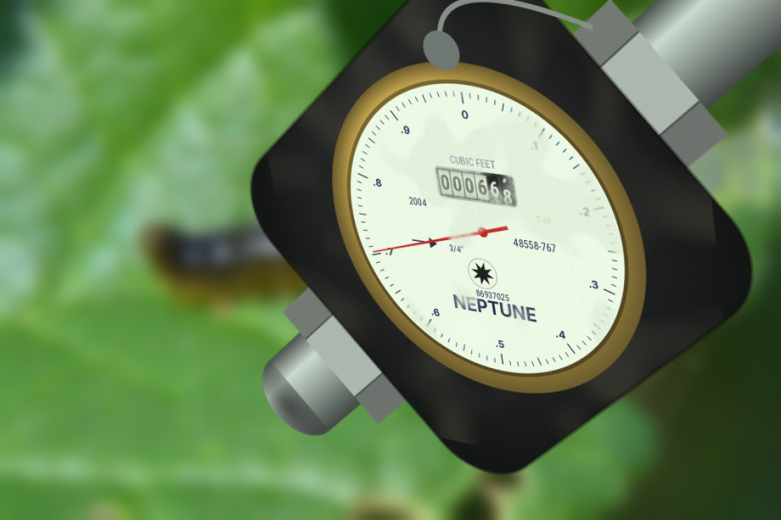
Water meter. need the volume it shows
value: 667.70 ft³
